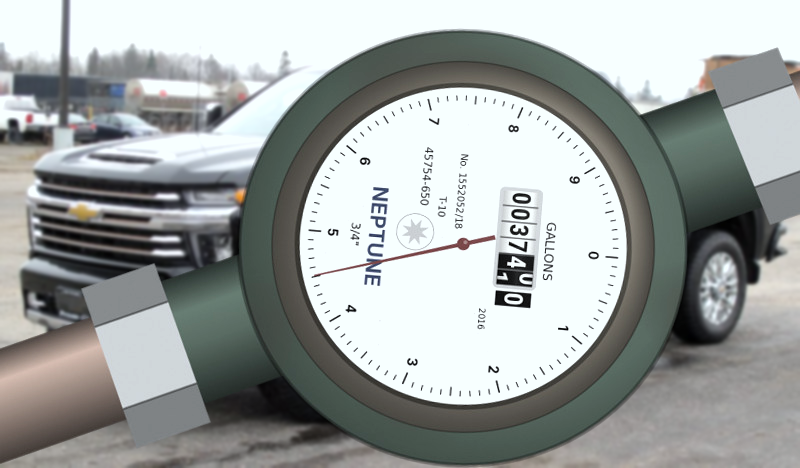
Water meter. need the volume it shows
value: 37404.5 gal
